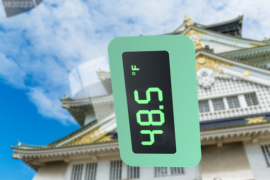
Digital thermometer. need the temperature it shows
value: 48.5 °F
